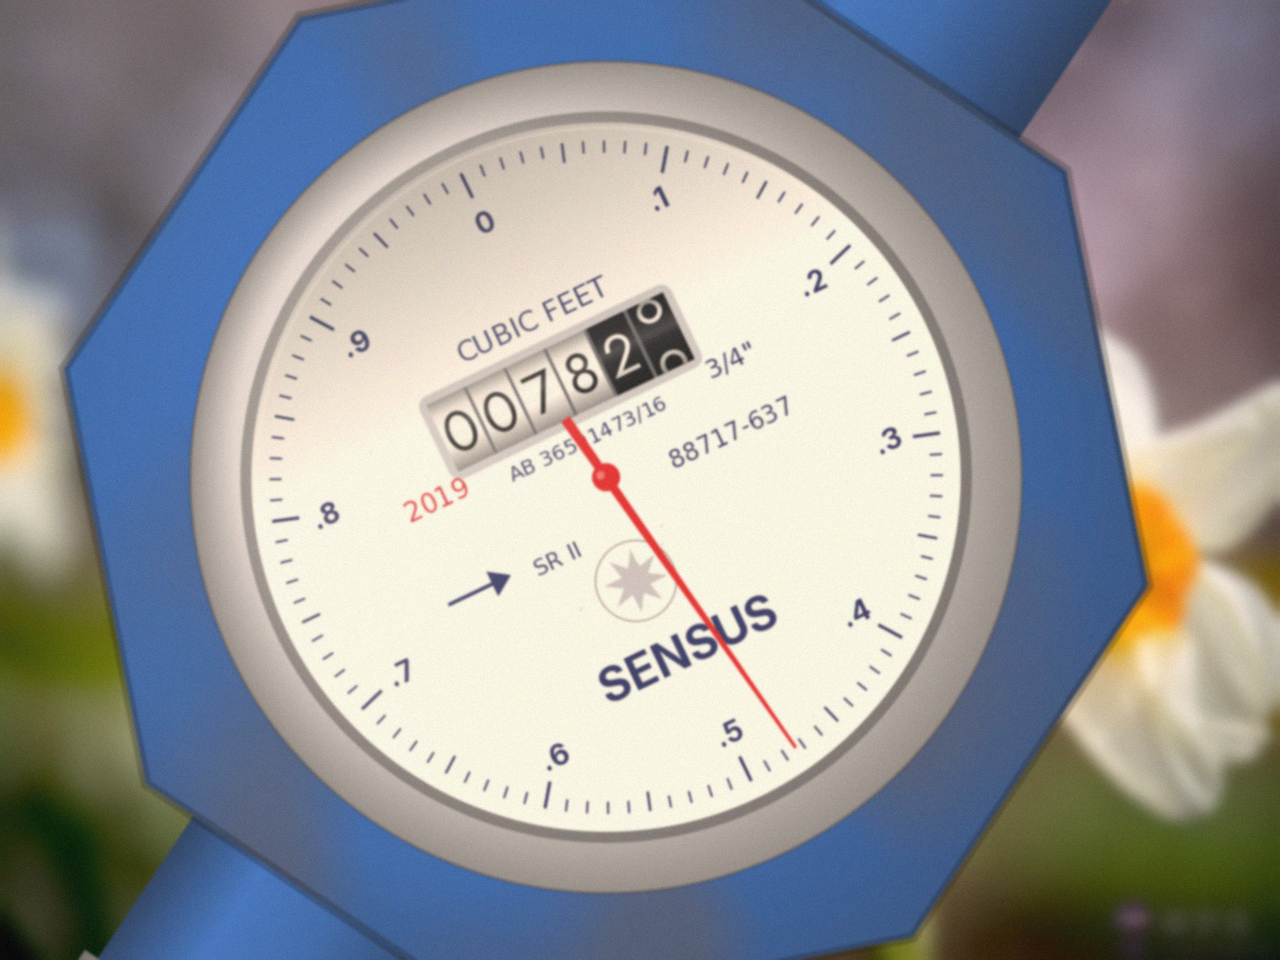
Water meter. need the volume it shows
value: 7828.47 ft³
